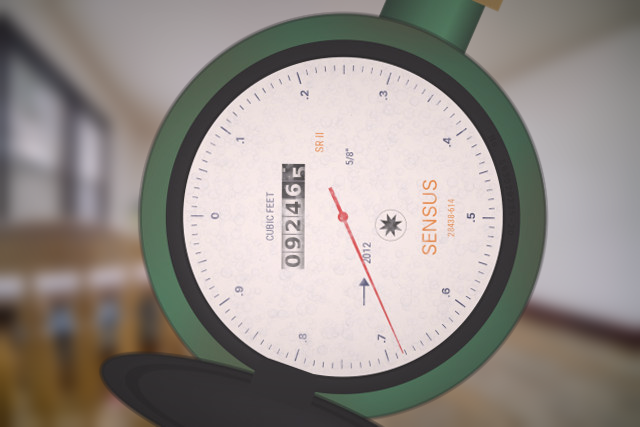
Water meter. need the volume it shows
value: 92464.68 ft³
